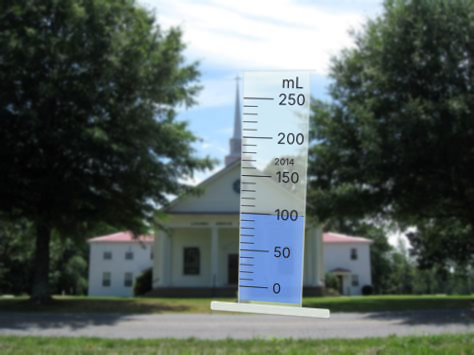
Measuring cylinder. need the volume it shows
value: 100 mL
